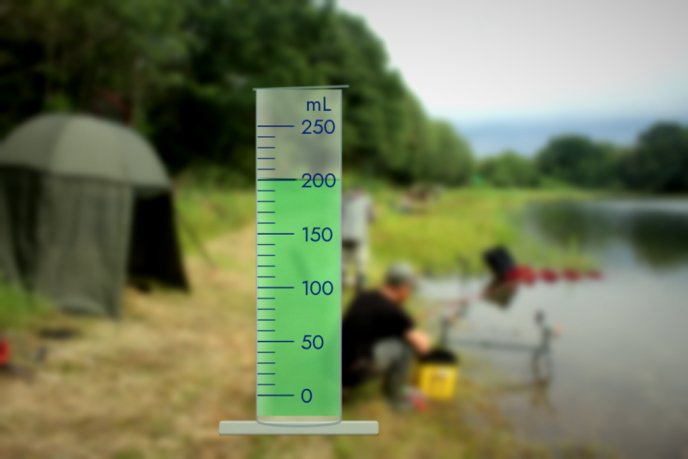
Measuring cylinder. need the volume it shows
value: 200 mL
